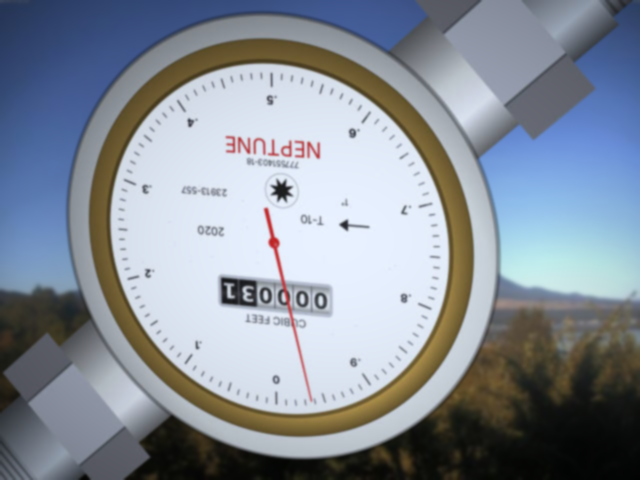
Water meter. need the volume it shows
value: 30.96 ft³
